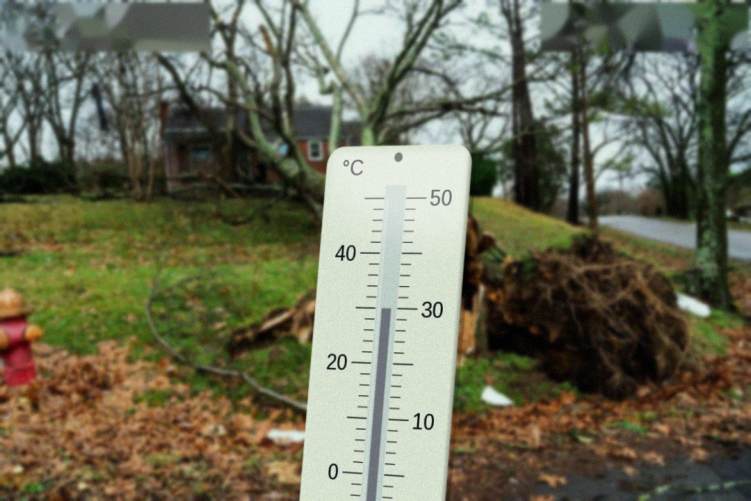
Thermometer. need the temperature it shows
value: 30 °C
